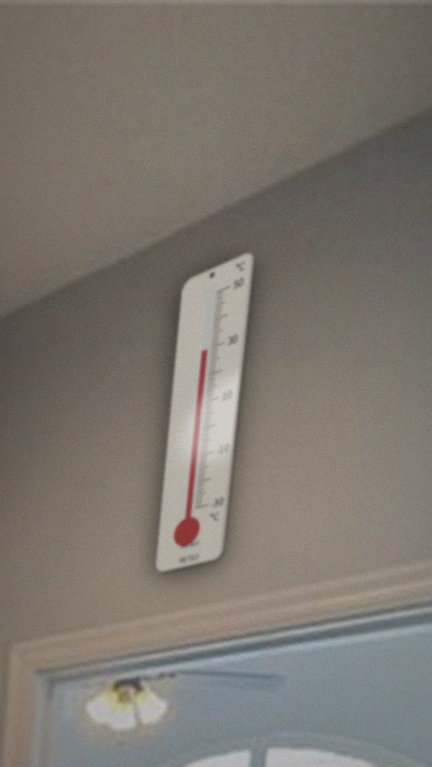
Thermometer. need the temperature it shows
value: 30 °C
